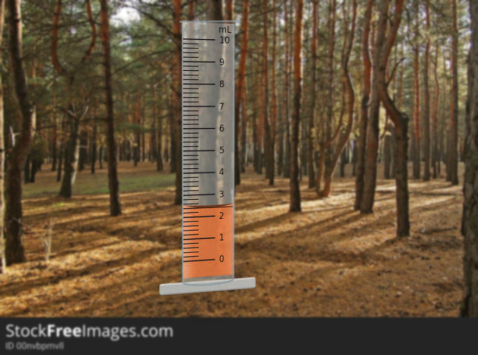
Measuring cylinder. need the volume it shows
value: 2.4 mL
